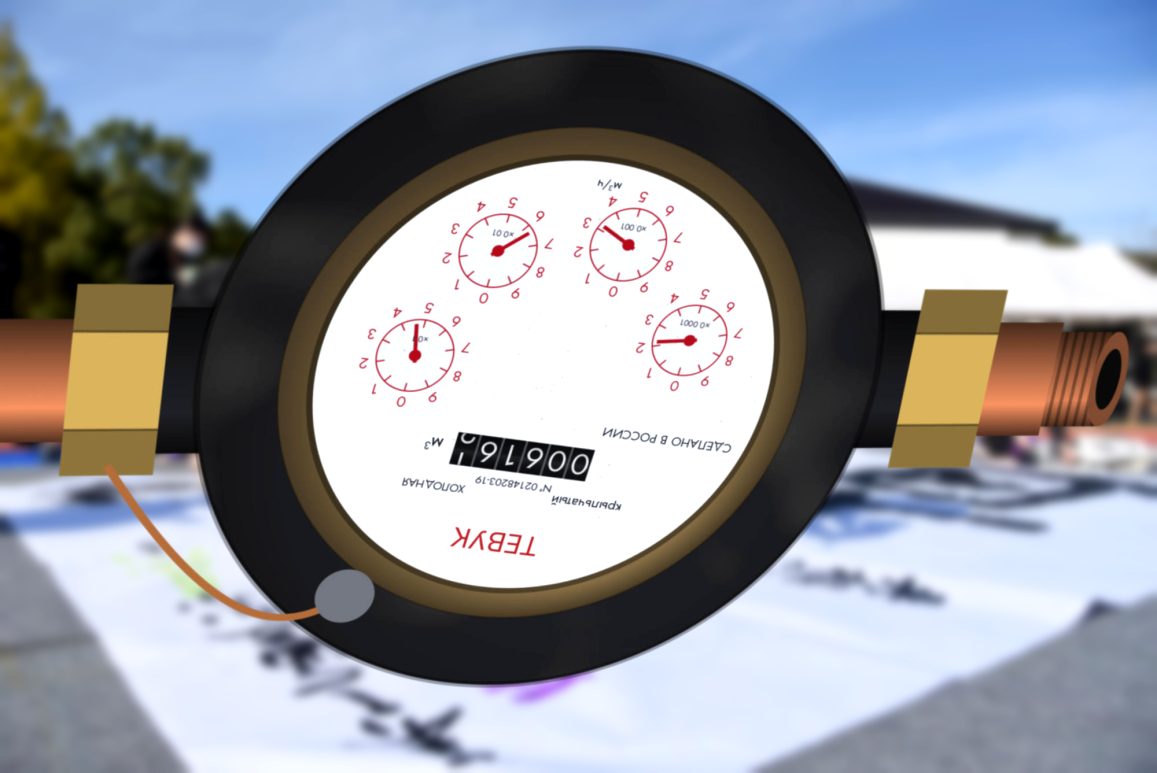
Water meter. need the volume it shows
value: 6161.4632 m³
